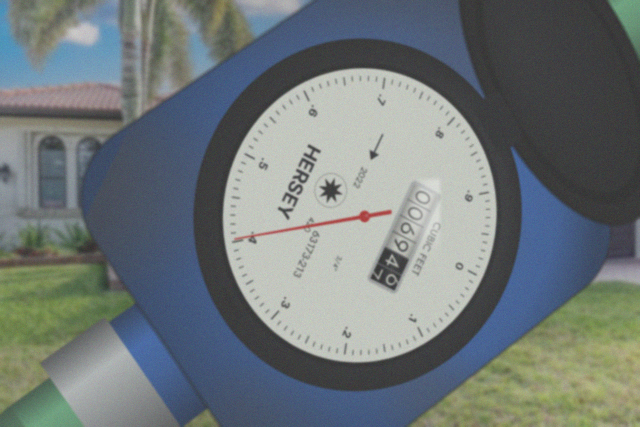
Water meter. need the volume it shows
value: 6946.40 ft³
